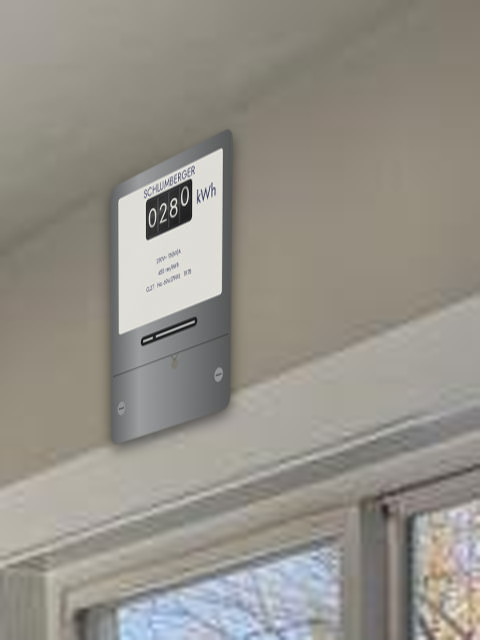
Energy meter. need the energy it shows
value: 280 kWh
